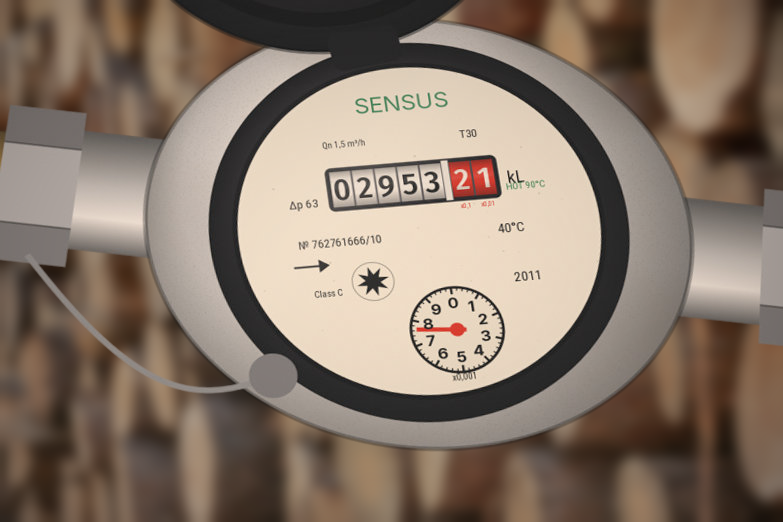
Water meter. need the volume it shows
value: 2953.217 kL
